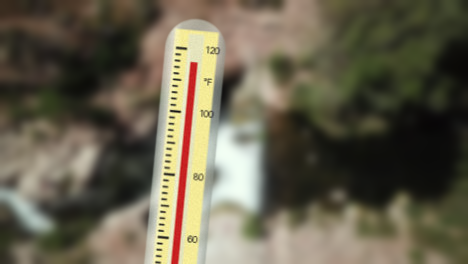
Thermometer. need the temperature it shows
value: 116 °F
